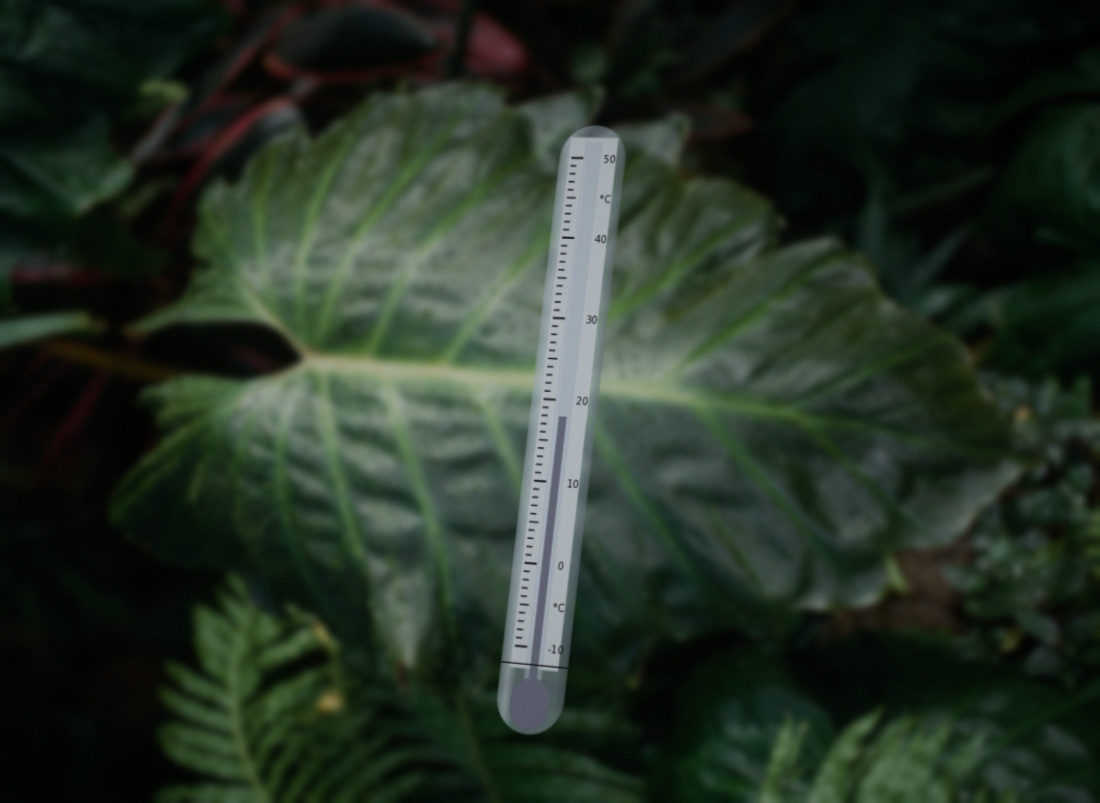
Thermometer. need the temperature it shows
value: 18 °C
